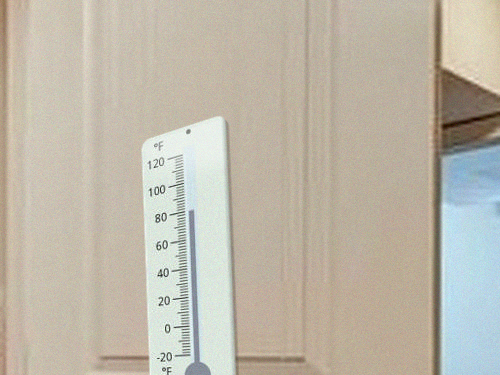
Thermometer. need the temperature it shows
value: 80 °F
